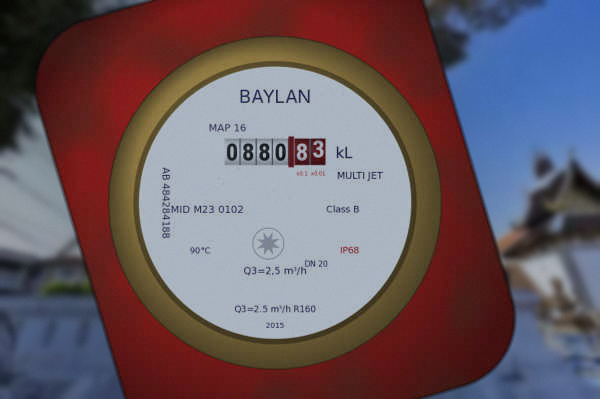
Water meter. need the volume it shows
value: 880.83 kL
